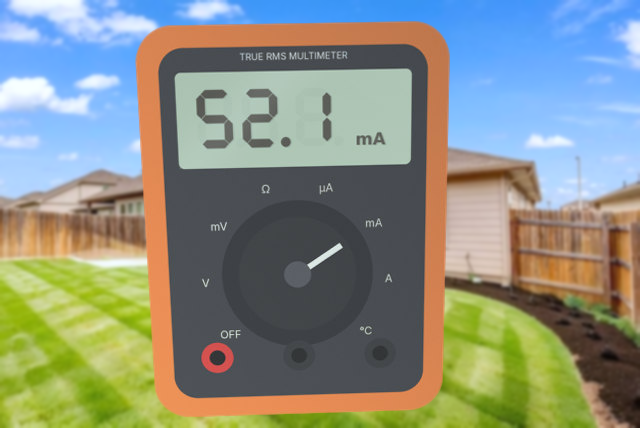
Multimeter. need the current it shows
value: 52.1 mA
